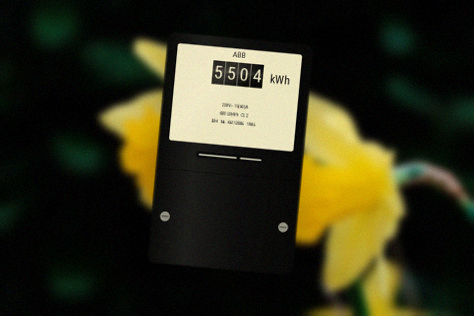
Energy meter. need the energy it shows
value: 5504 kWh
